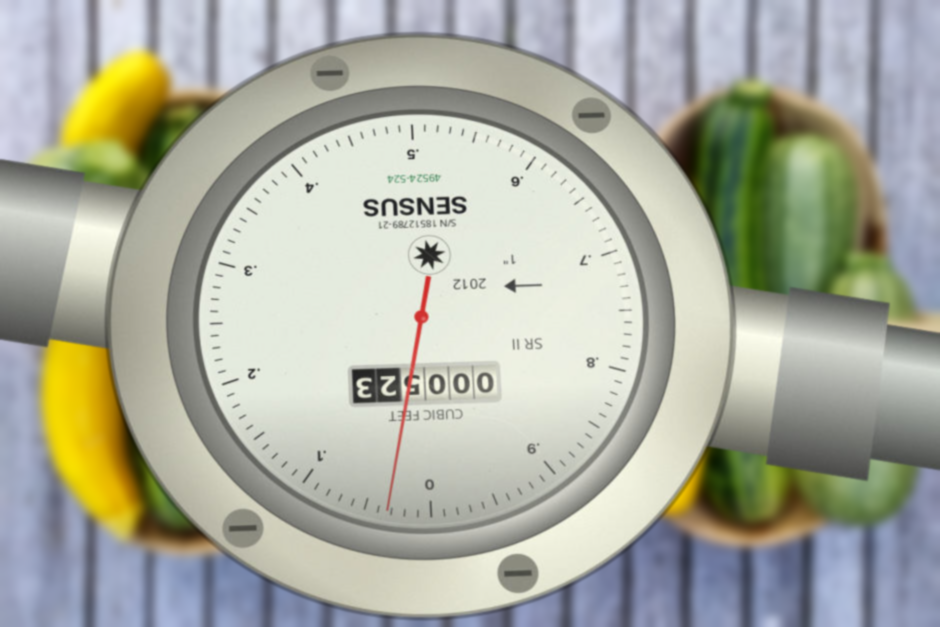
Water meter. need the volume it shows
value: 523.03 ft³
